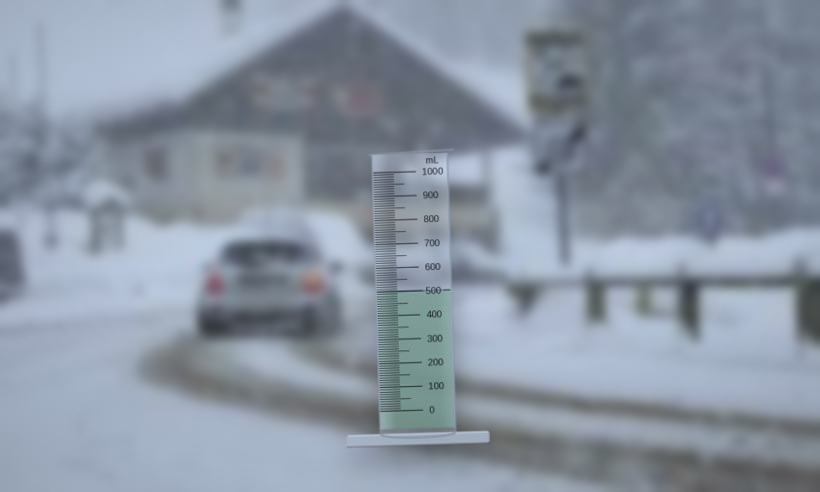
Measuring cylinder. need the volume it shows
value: 500 mL
